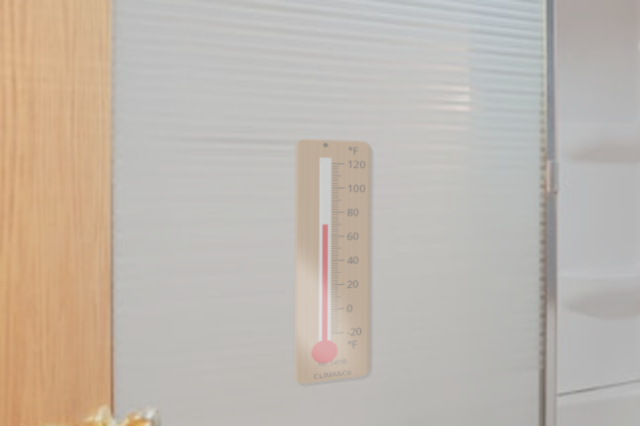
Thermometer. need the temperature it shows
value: 70 °F
